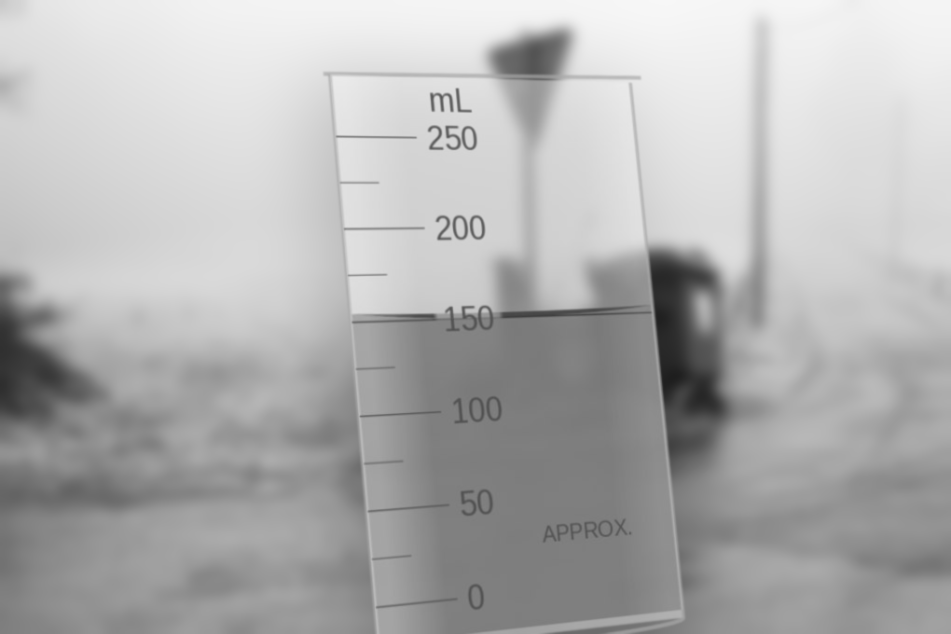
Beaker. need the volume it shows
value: 150 mL
